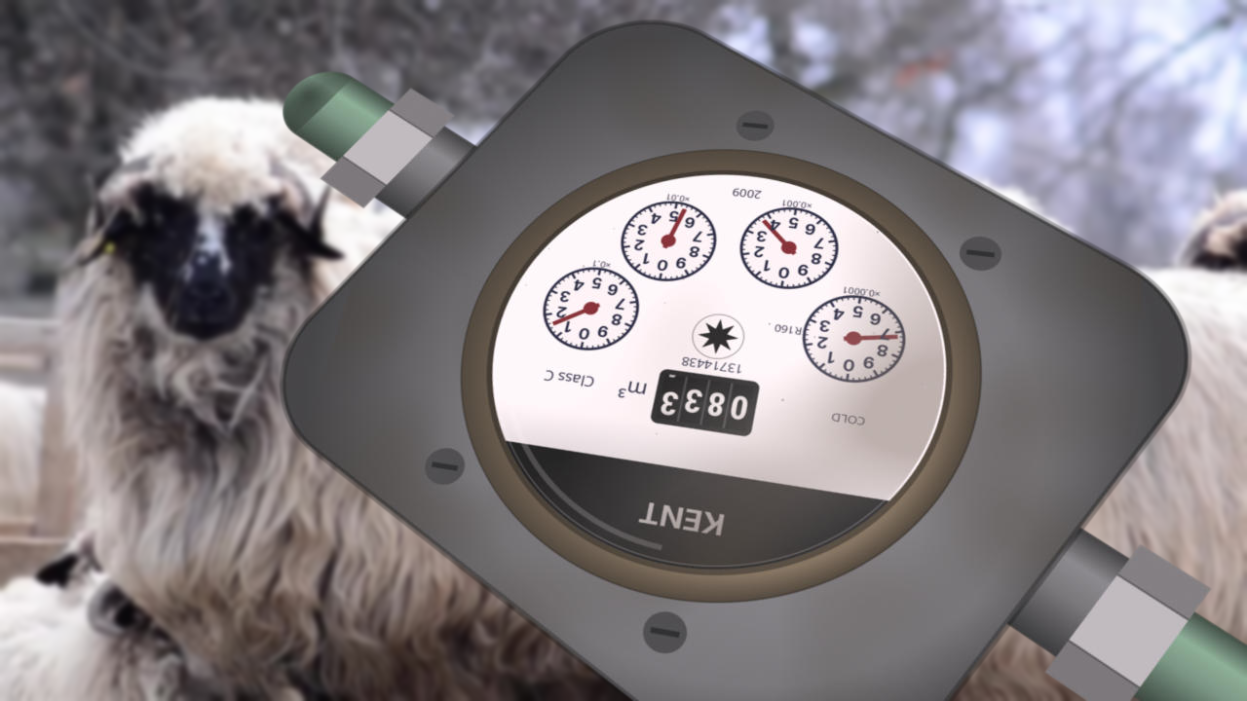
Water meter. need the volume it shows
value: 833.1537 m³
